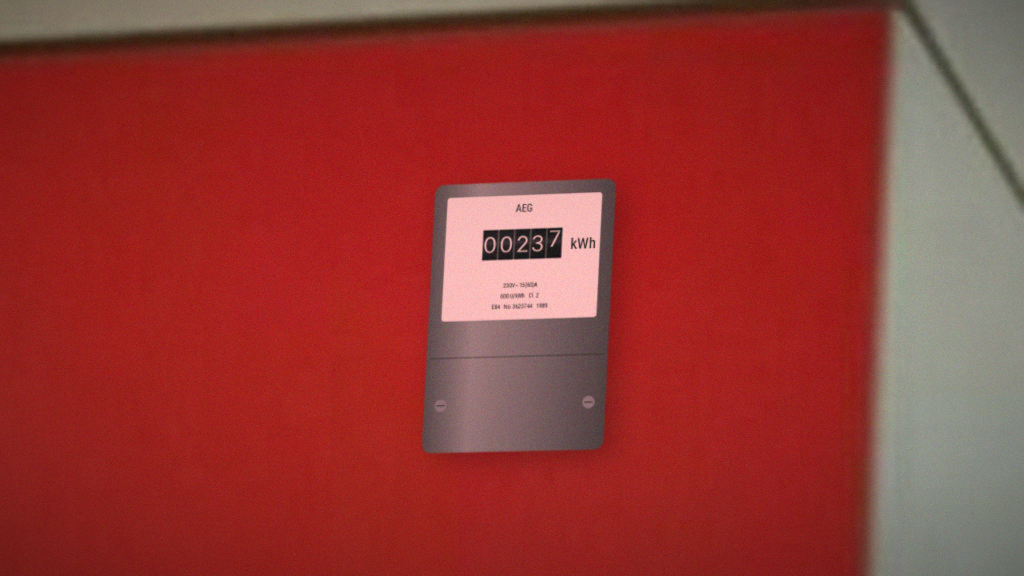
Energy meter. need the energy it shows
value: 237 kWh
